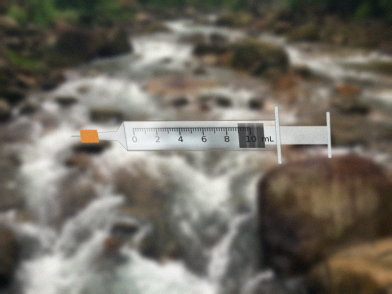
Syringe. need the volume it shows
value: 9 mL
